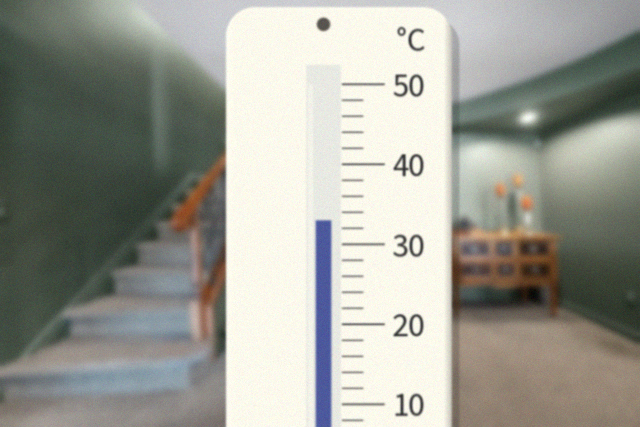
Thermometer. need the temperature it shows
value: 33 °C
